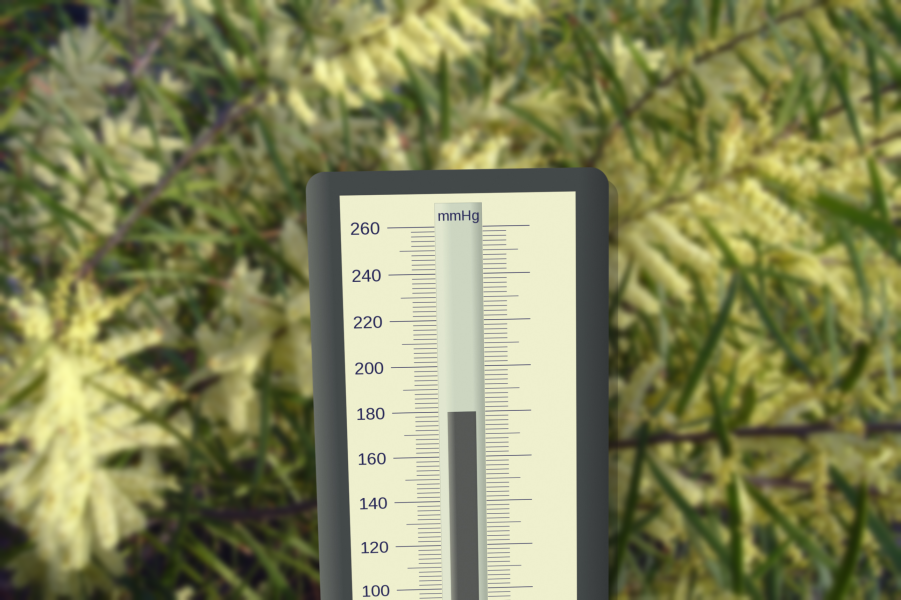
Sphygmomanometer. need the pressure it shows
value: 180 mmHg
